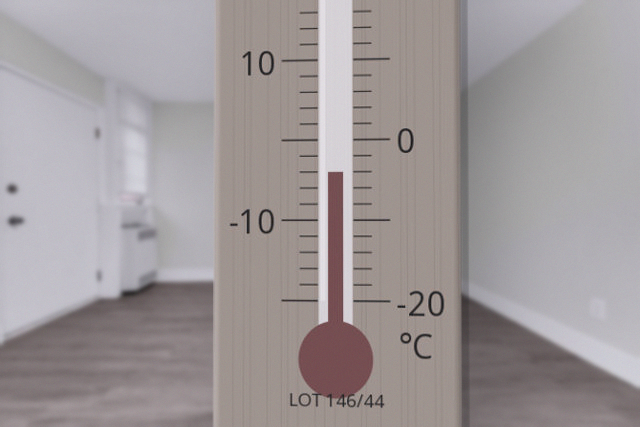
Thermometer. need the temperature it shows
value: -4 °C
